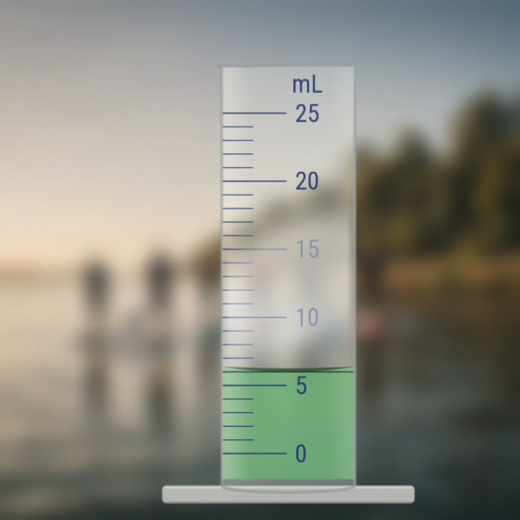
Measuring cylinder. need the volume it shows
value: 6 mL
